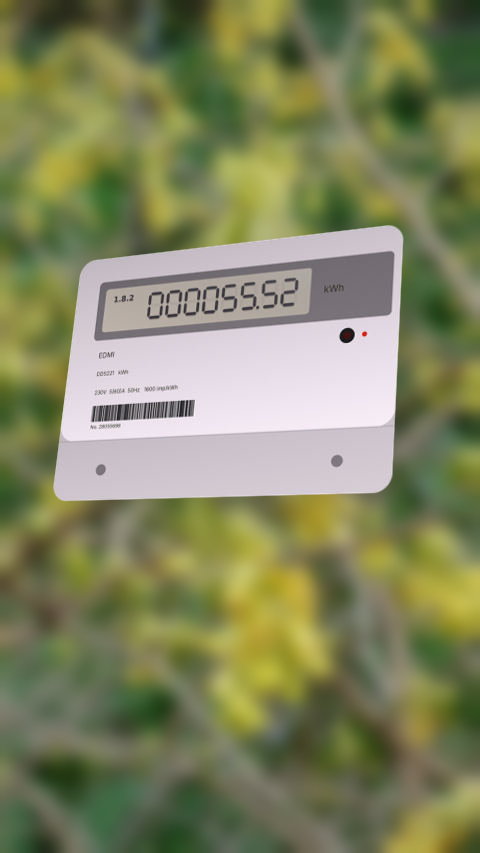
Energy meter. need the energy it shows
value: 55.52 kWh
